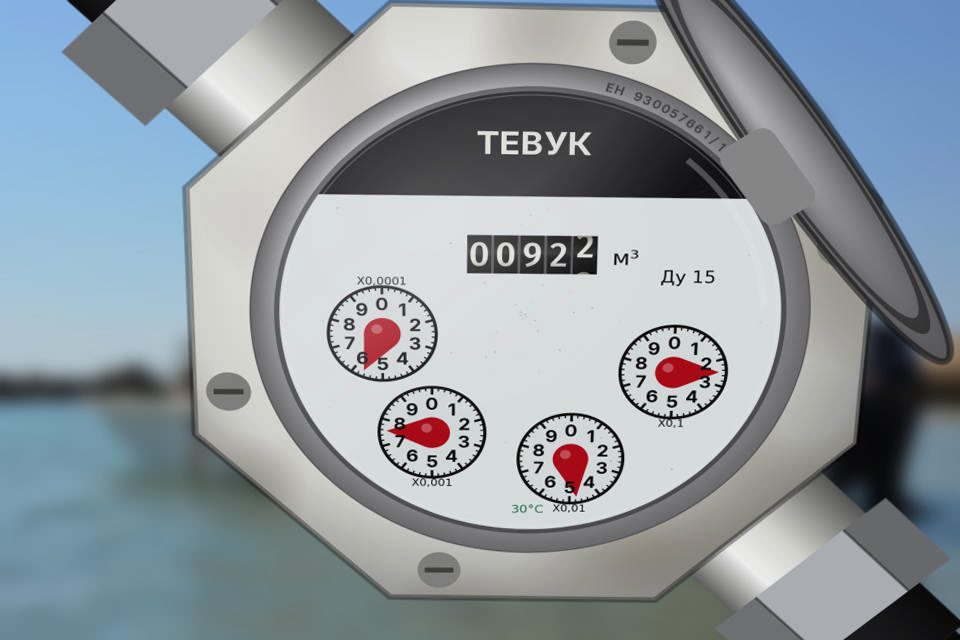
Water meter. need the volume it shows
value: 922.2475 m³
